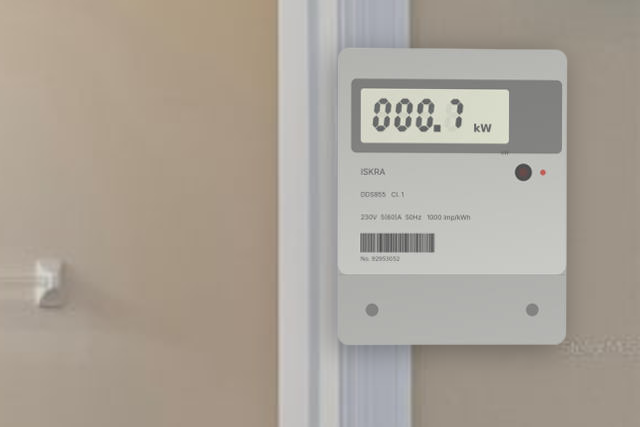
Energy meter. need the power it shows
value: 0.7 kW
